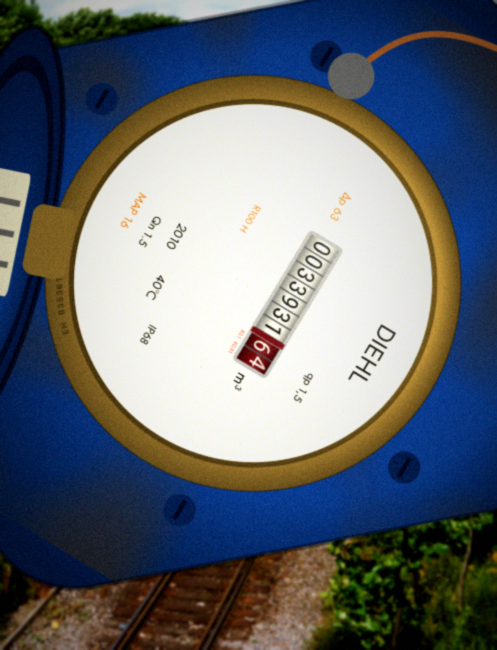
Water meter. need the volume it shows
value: 33931.64 m³
